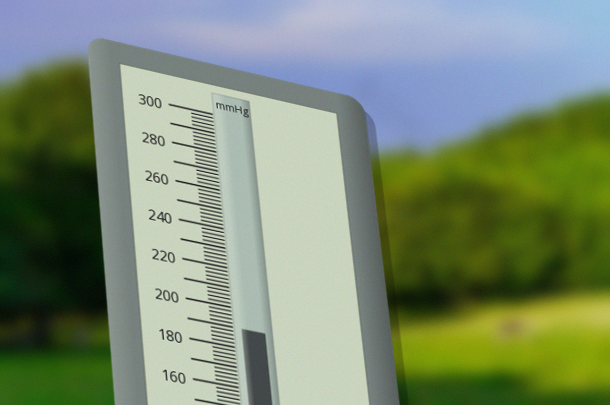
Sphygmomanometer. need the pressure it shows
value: 190 mmHg
